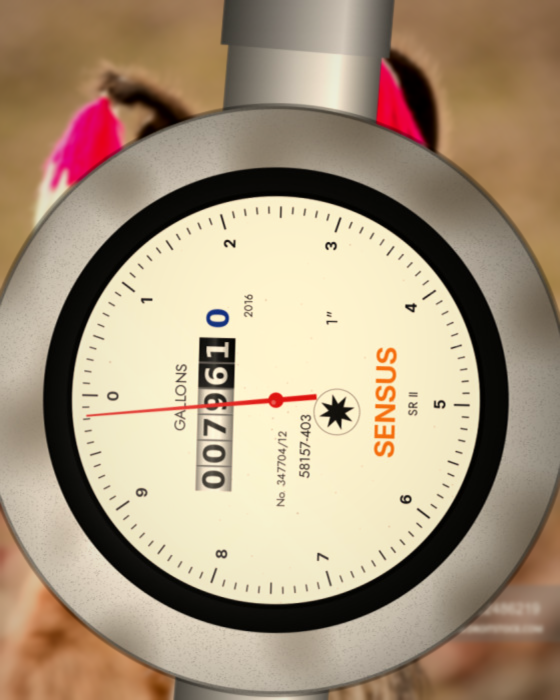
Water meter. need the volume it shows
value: 79609.8 gal
